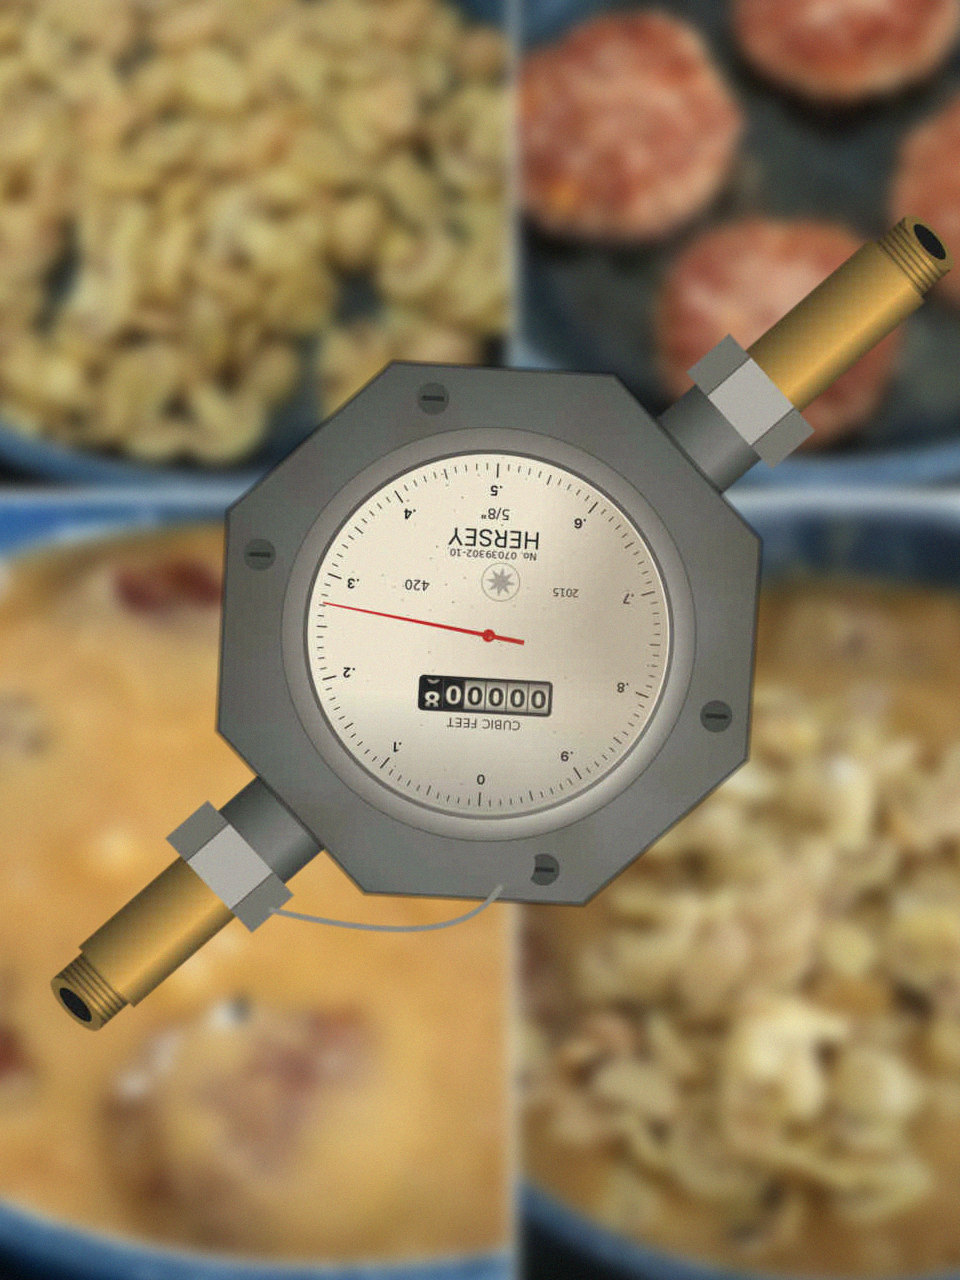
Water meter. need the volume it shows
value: 8.27 ft³
